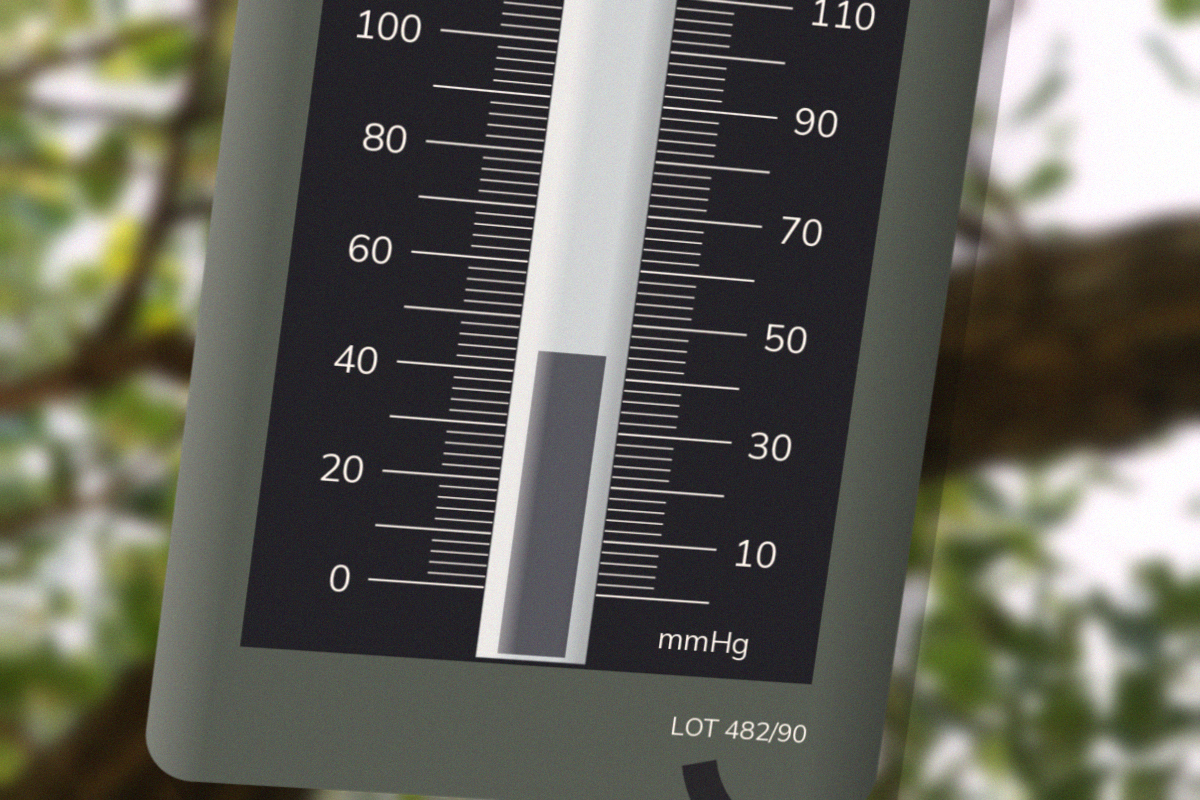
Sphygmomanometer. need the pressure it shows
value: 44 mmHg
